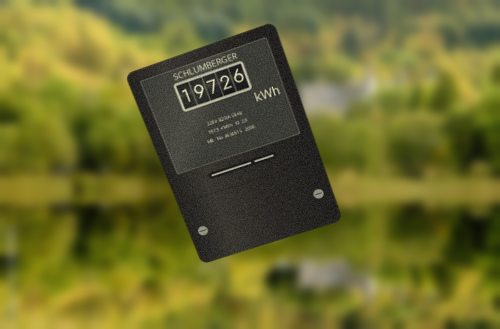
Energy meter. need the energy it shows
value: 19726 kWh
